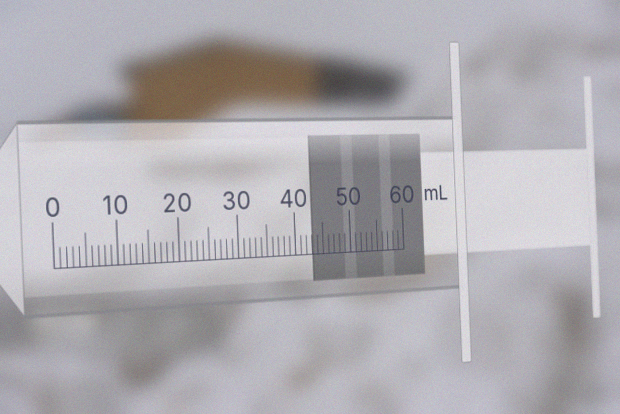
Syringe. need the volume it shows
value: 43 mL
